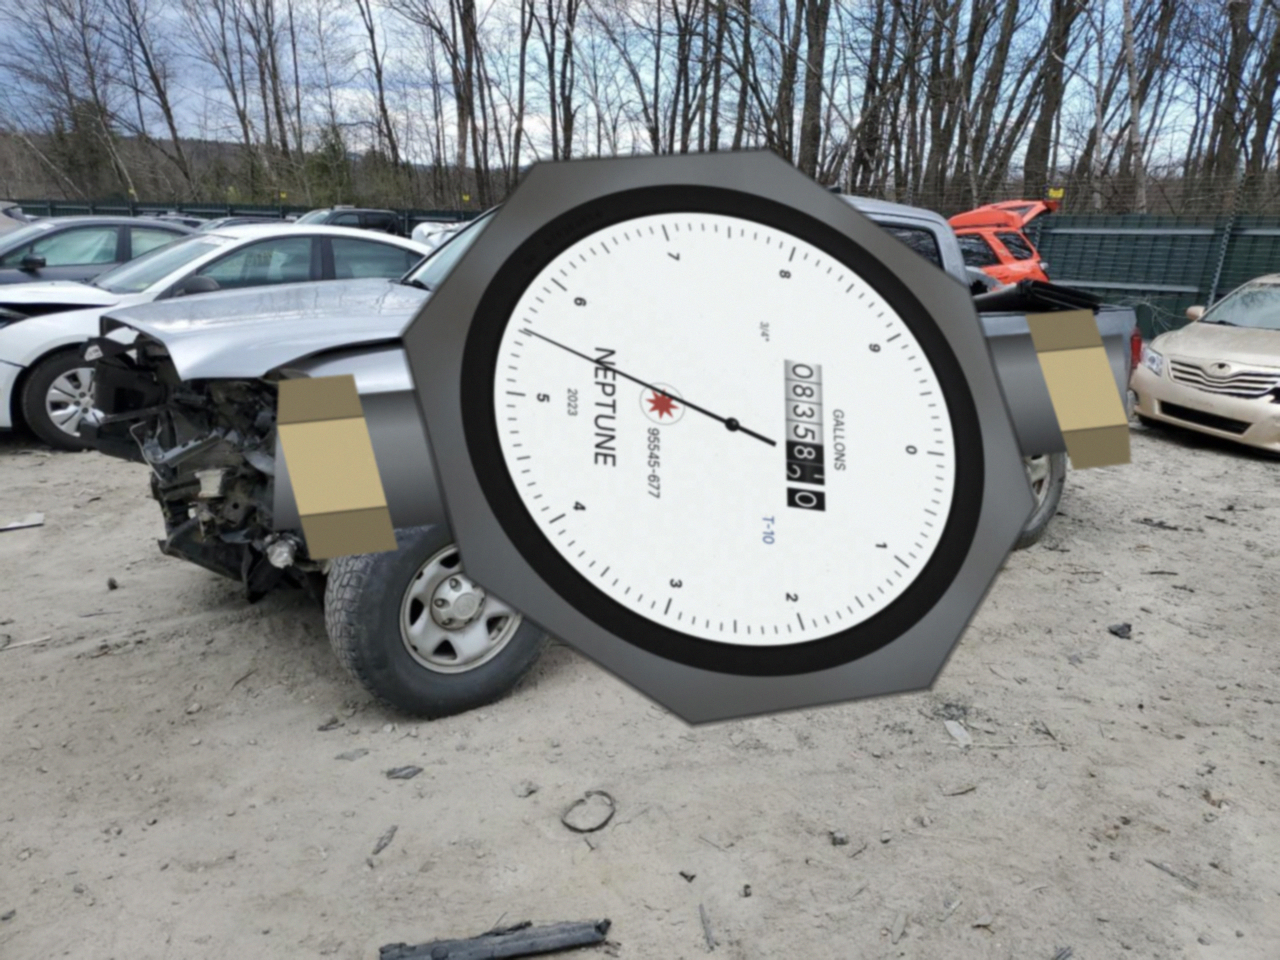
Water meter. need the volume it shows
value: 835815.5 gal
